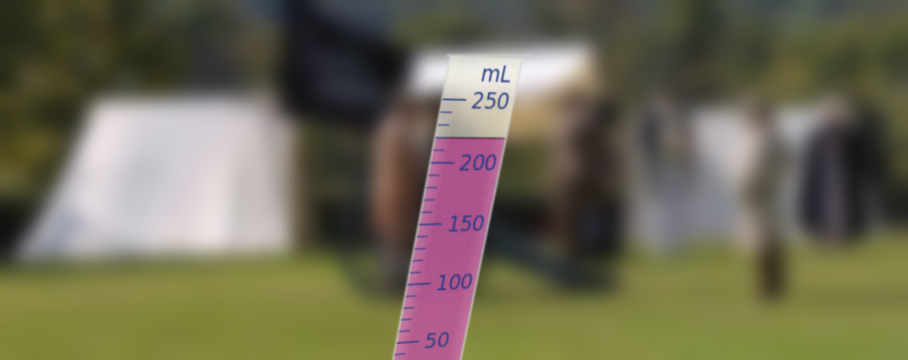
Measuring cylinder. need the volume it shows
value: 220 mL
